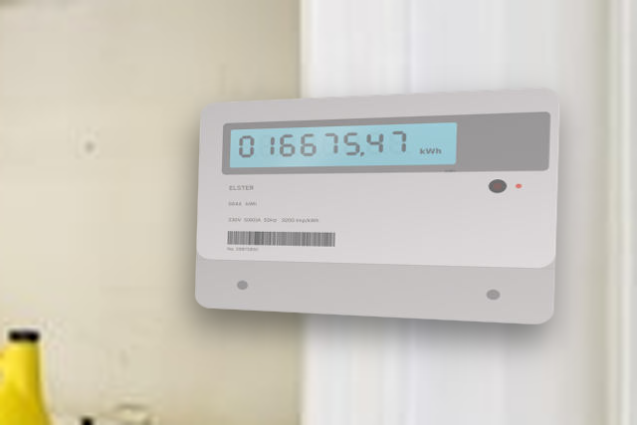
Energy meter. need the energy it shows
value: 16675.47 kWh
